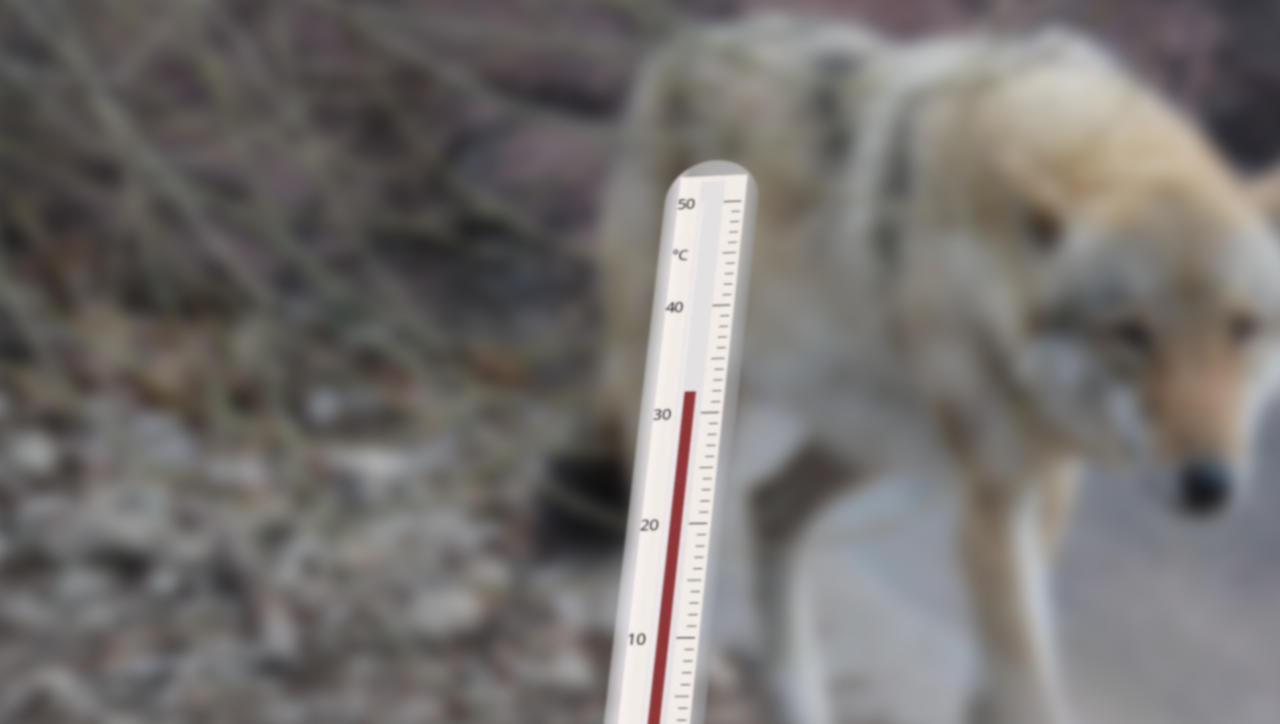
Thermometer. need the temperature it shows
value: 32 °C
